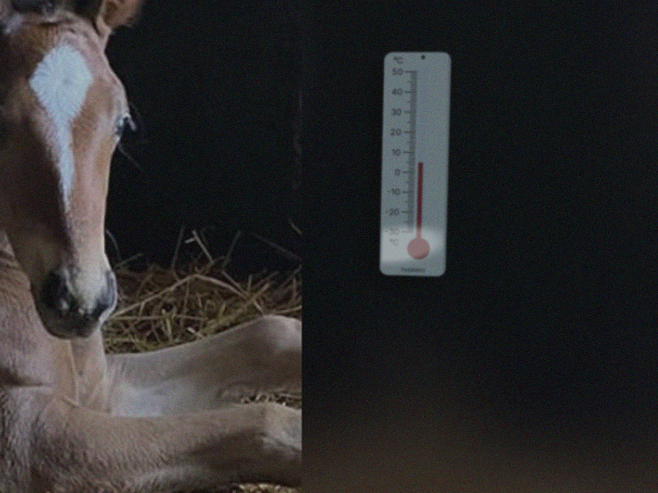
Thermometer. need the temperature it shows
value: 5 °C
